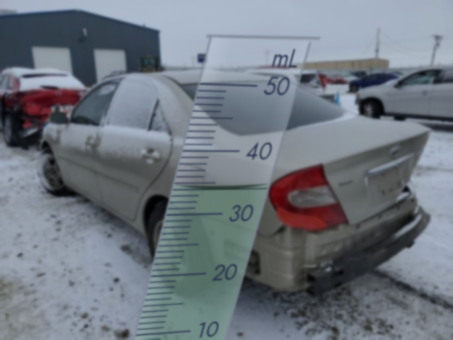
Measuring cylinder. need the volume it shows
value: 34 mL
